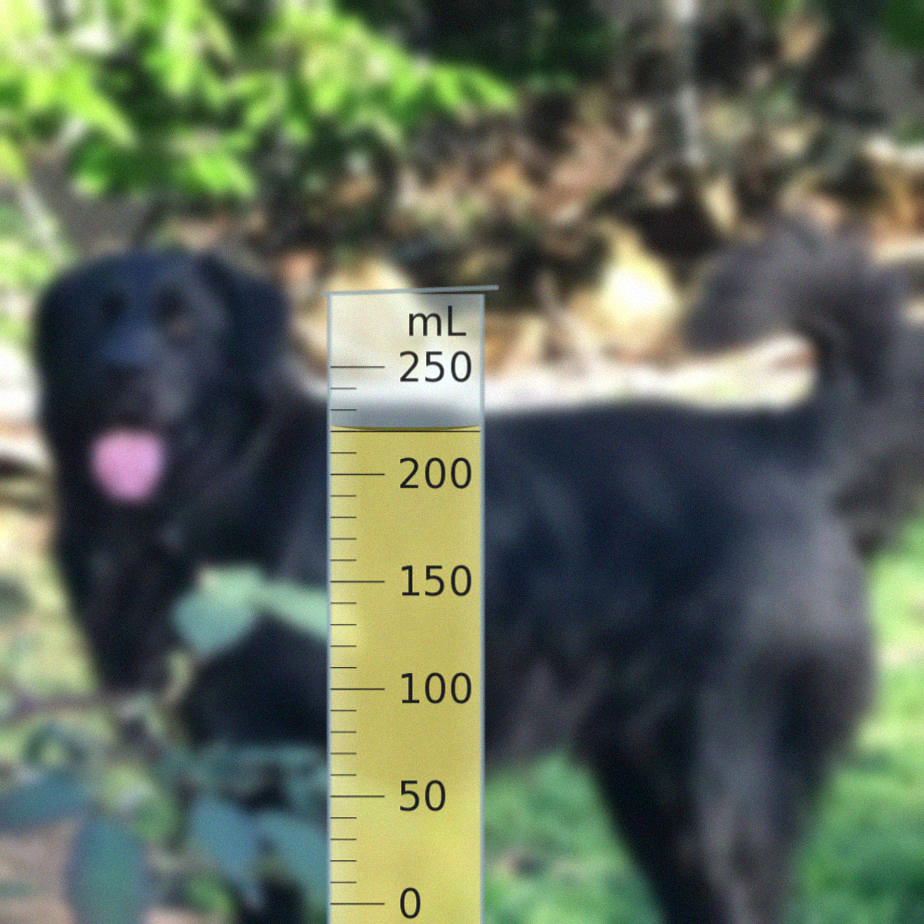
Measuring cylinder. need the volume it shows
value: 220 mL
